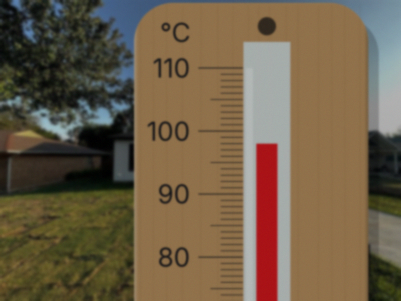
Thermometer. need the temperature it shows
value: 98 °C
